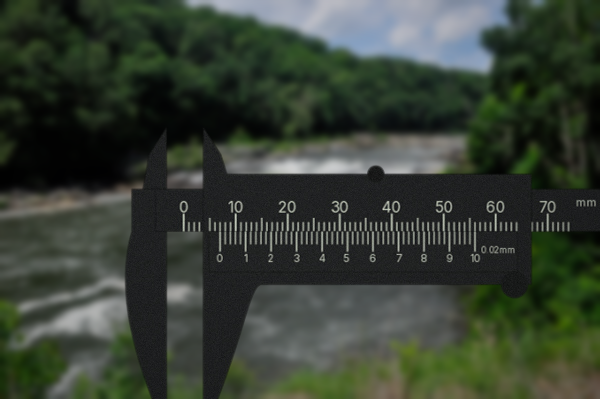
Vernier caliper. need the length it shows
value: 7.0 mm
